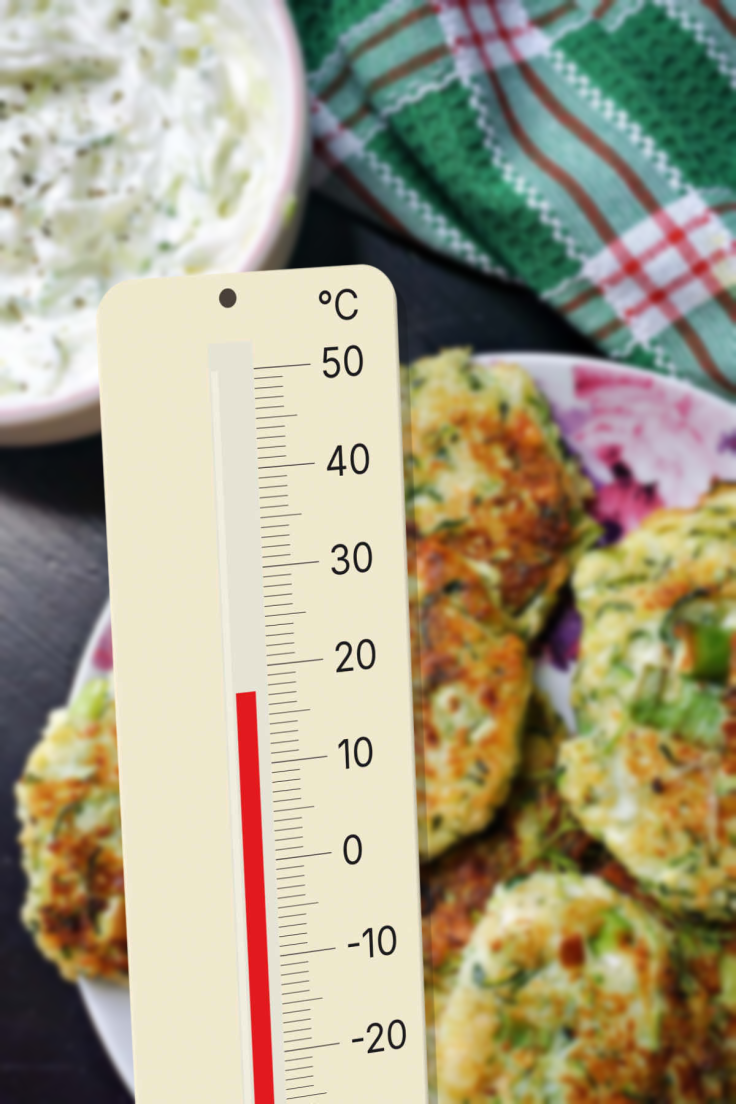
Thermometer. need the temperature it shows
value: 17.5 °C
